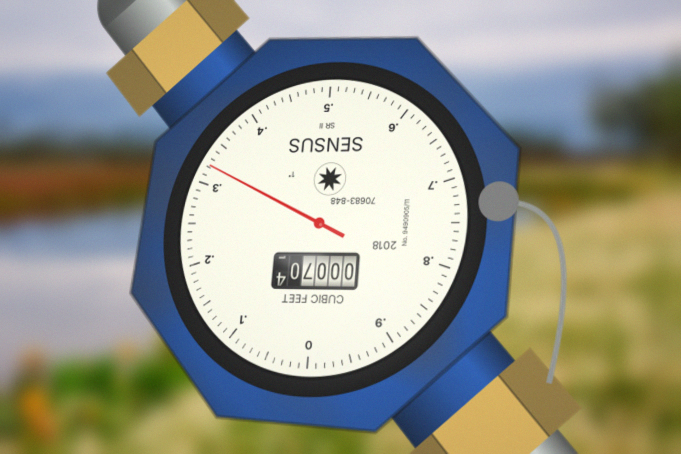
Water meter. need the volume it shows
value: 704.32 ft³
